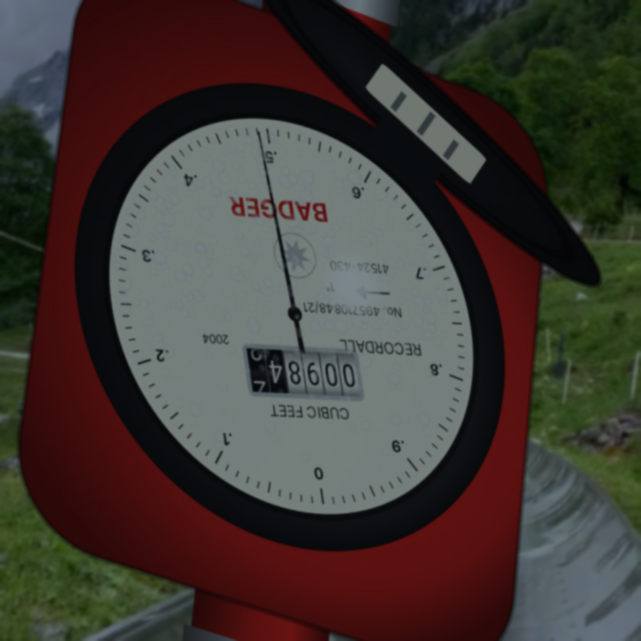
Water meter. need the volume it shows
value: 9842.49 ft³
